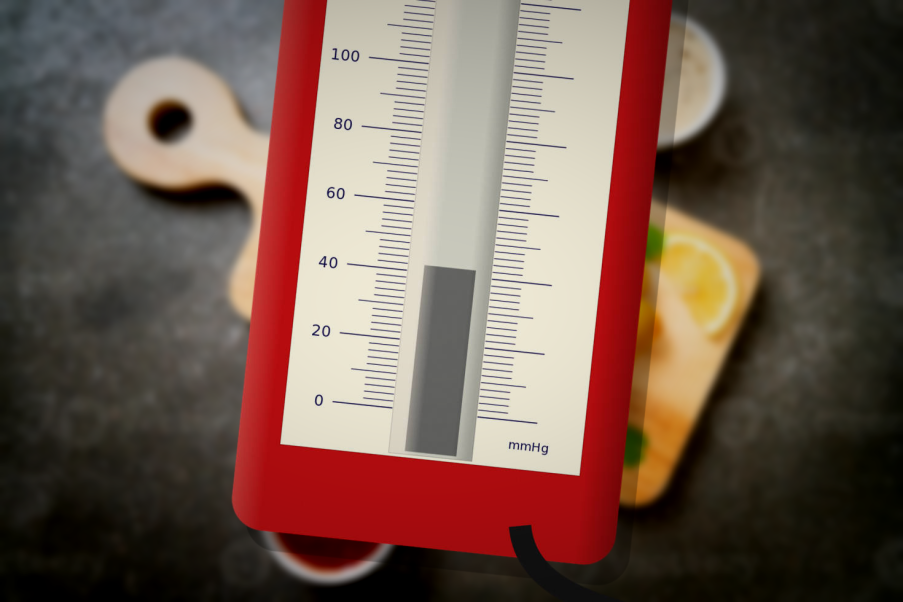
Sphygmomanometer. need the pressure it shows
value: 42 mmHg
